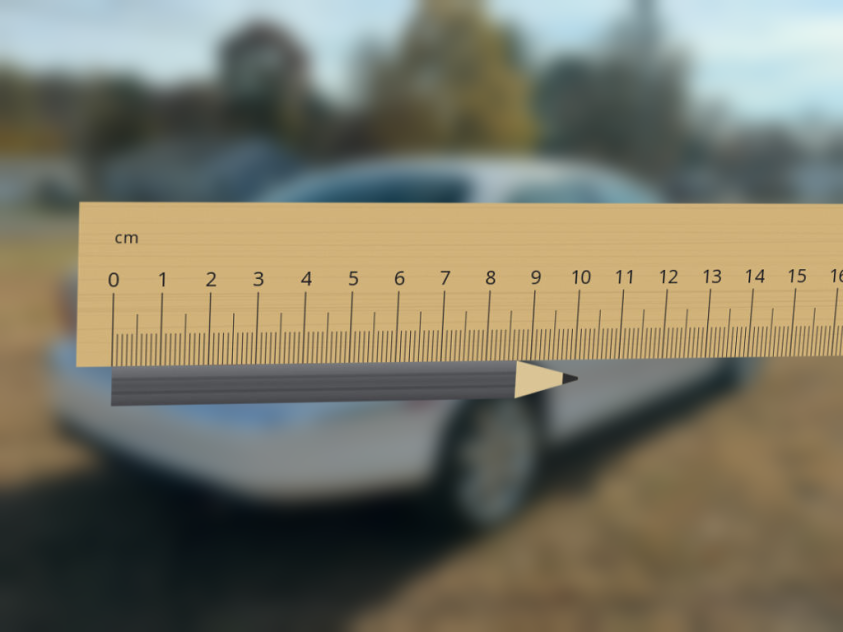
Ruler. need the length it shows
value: 10.1 cm
